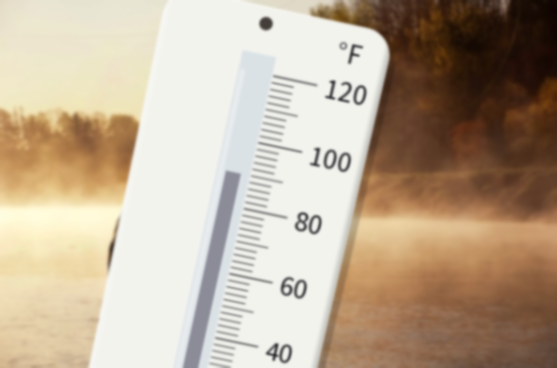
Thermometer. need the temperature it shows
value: 90 °F
